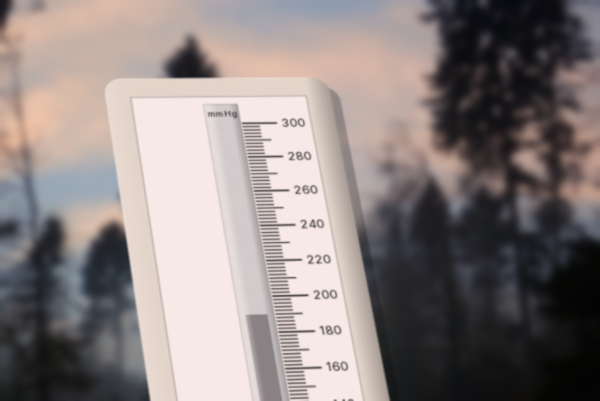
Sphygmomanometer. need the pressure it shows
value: 190 mmHg
